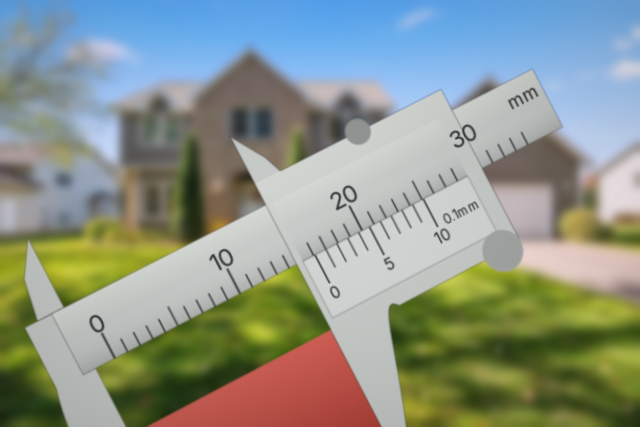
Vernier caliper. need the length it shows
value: 16.1 mm
